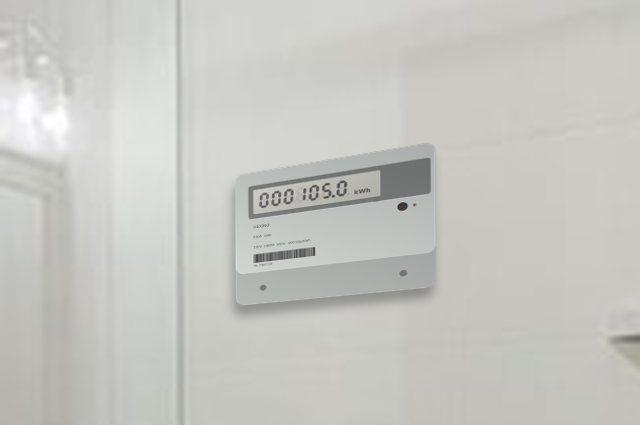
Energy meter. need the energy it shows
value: 105.0 kWh
